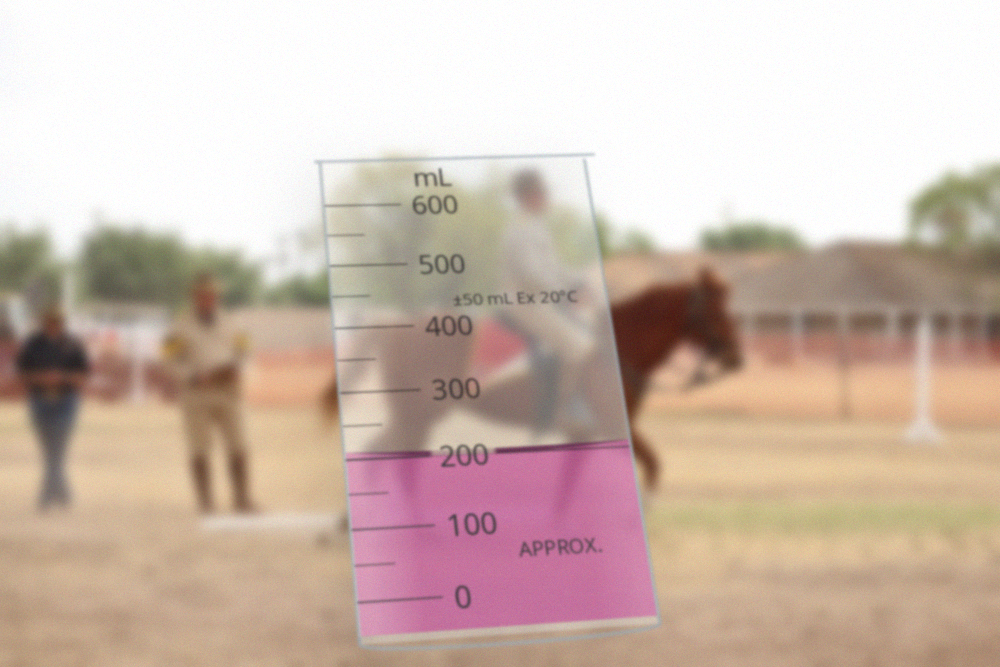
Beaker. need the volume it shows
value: 200 mL
